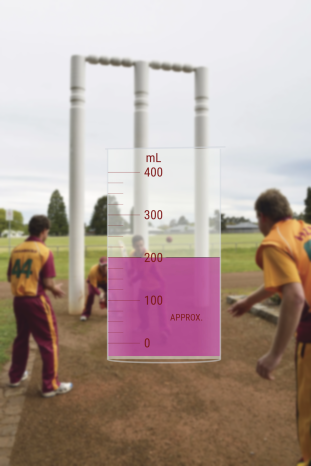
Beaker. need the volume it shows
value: 200 mL
